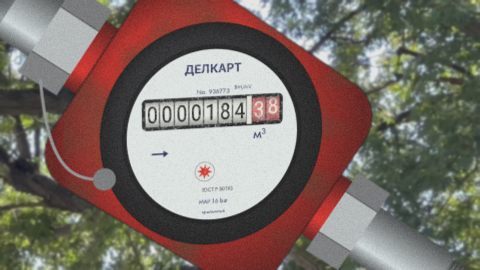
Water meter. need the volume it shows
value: 184.38 m³
